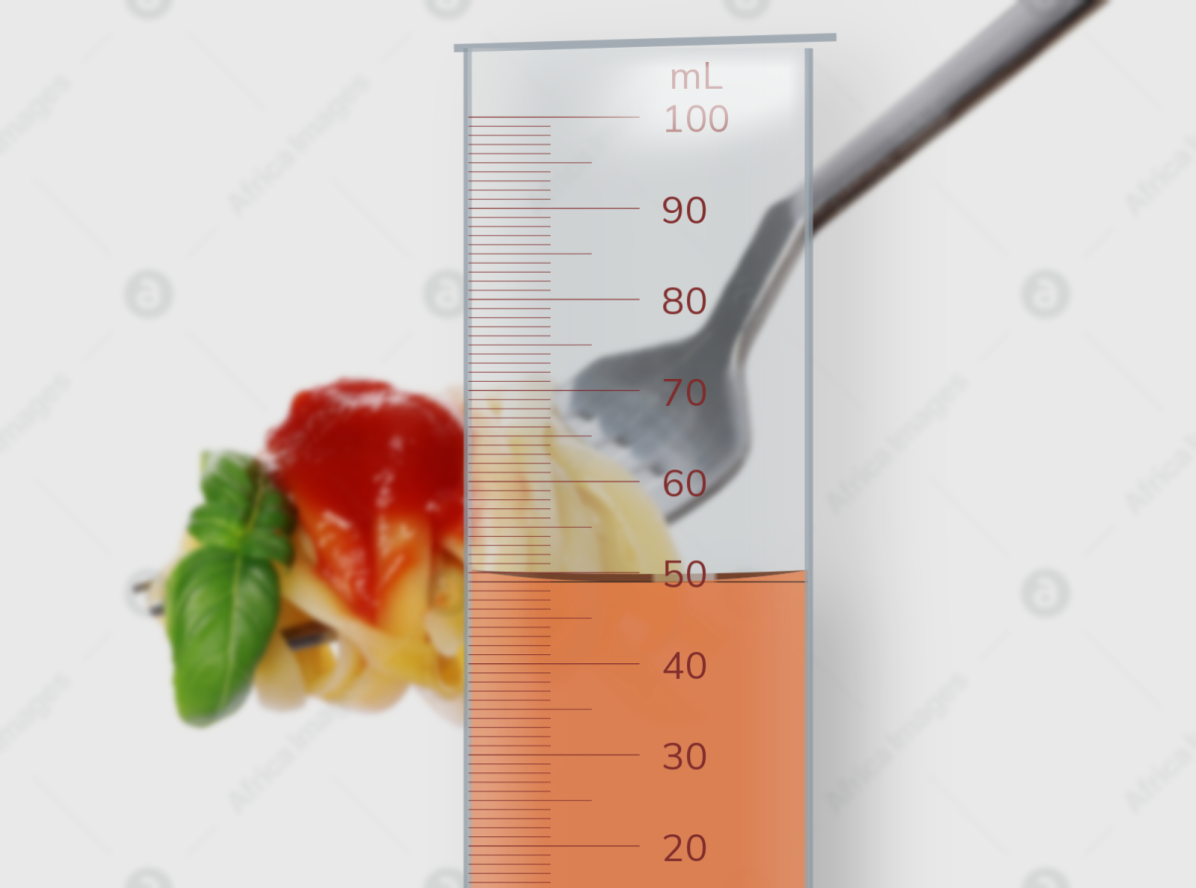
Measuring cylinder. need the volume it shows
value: 49 mL
